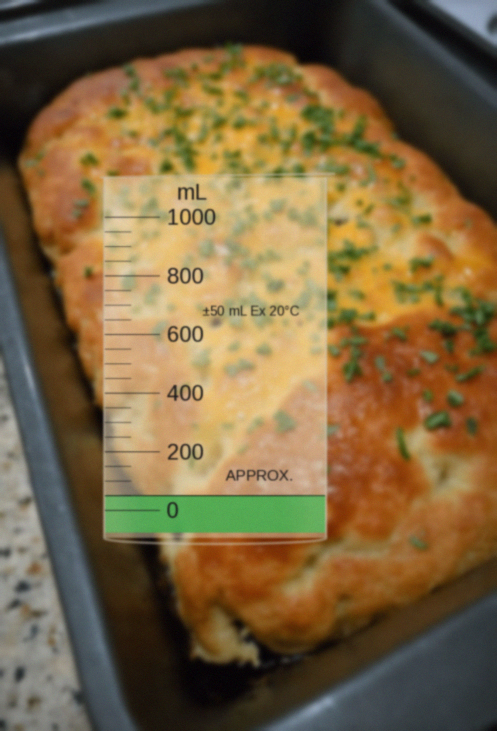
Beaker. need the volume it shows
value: 50 mL
